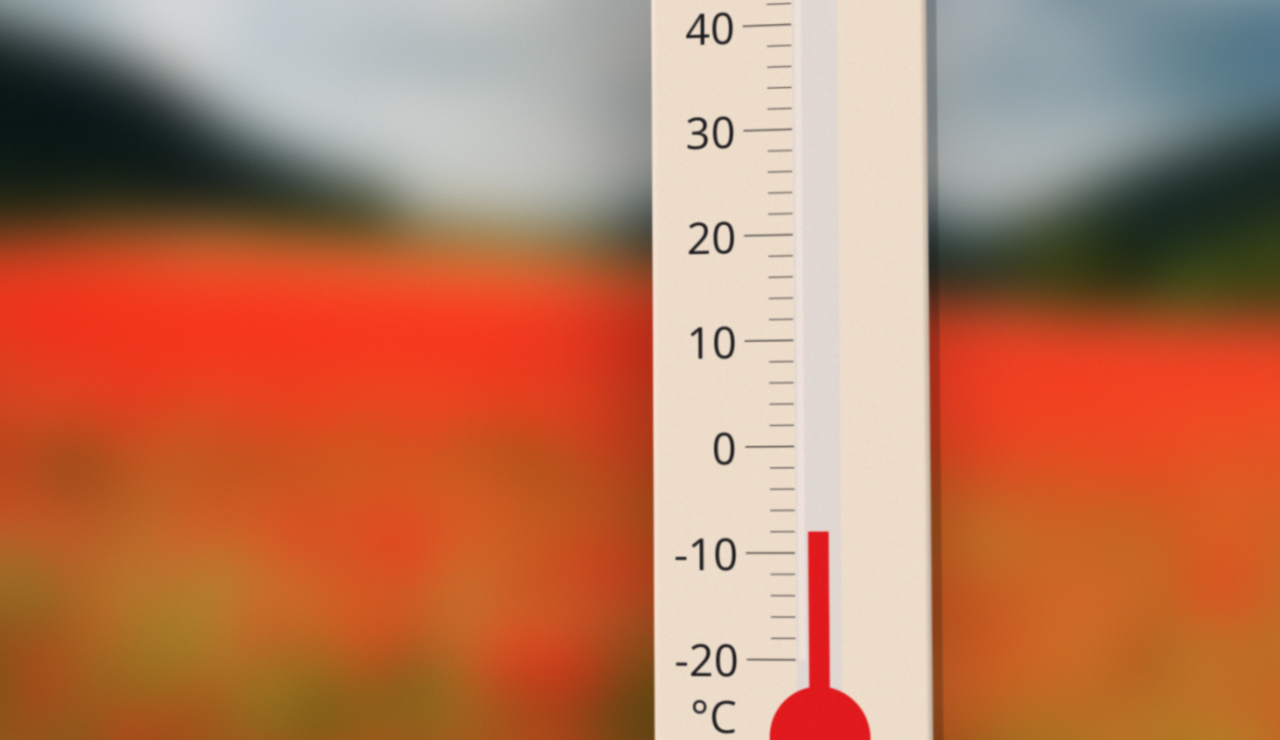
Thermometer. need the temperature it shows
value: -8 °C
